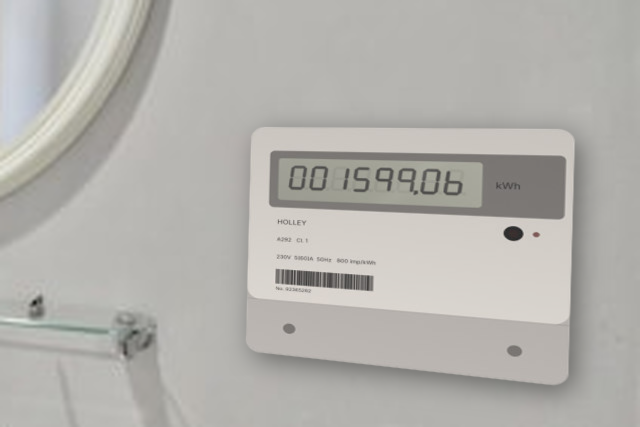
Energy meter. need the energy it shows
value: 1599.06 kWh
